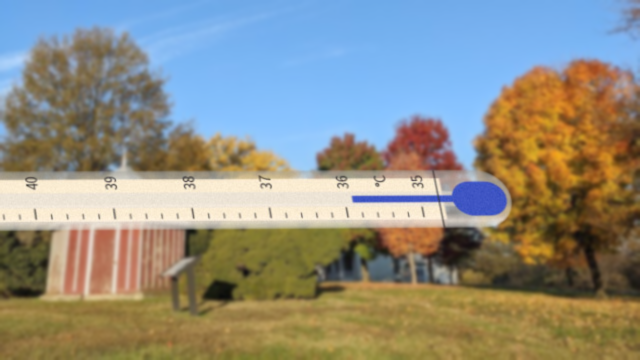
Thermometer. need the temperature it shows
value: 35.9 °C
